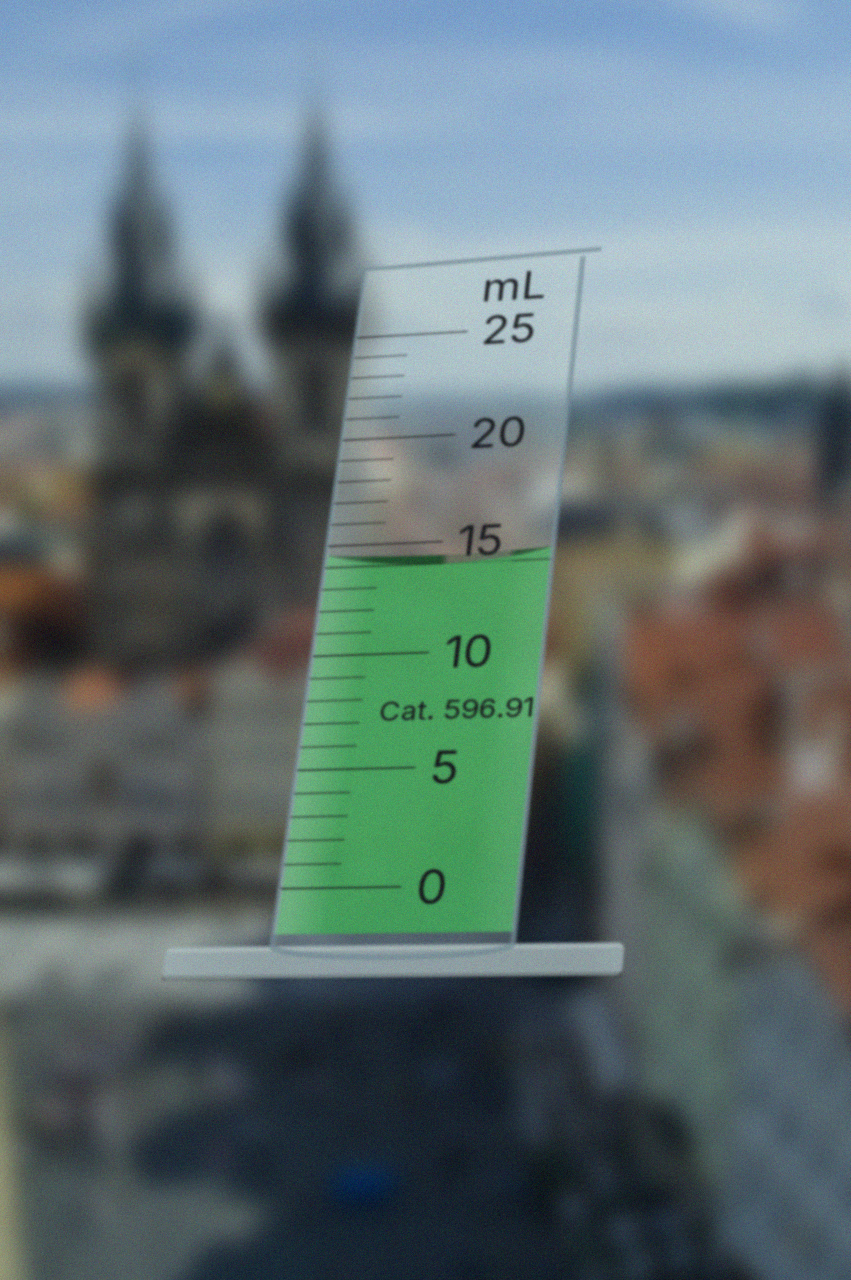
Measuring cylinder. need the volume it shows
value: 14 mL
